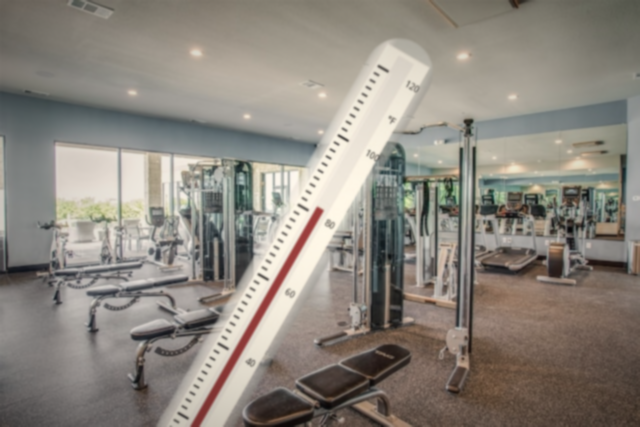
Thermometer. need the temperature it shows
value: 82 °F
